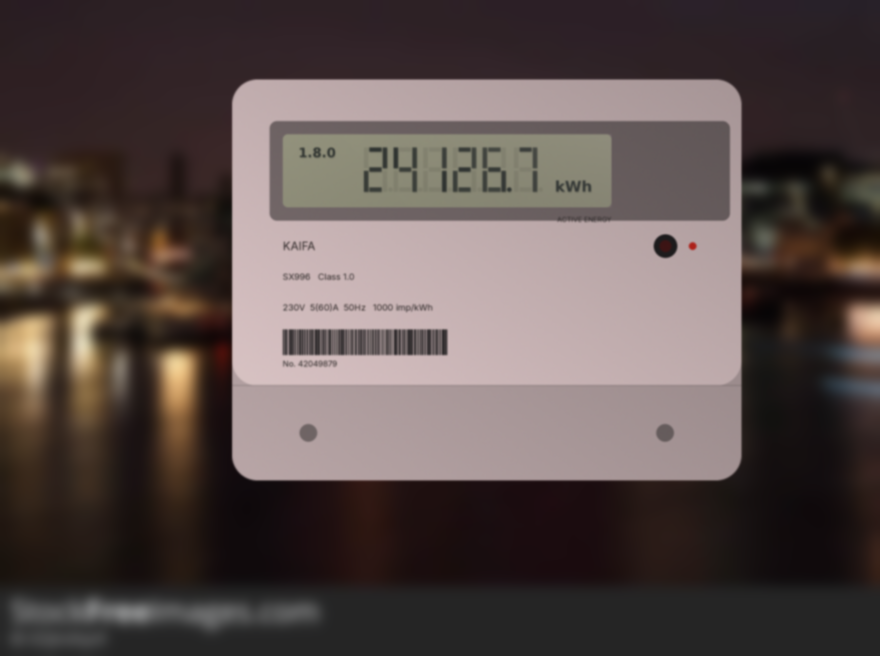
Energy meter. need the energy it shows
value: 24126.7 kWh
